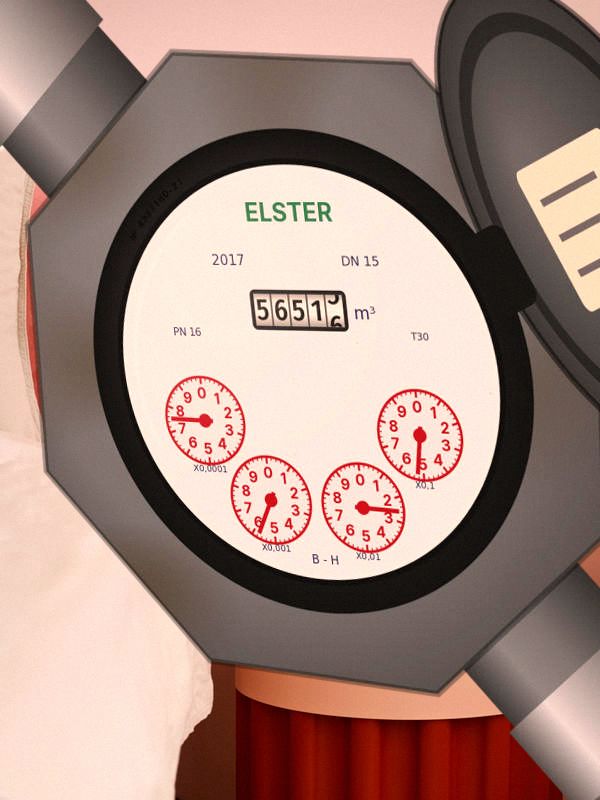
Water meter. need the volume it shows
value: 56515.5257 m³
